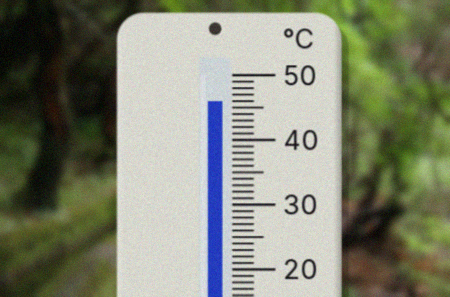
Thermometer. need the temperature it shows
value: 46 °C
